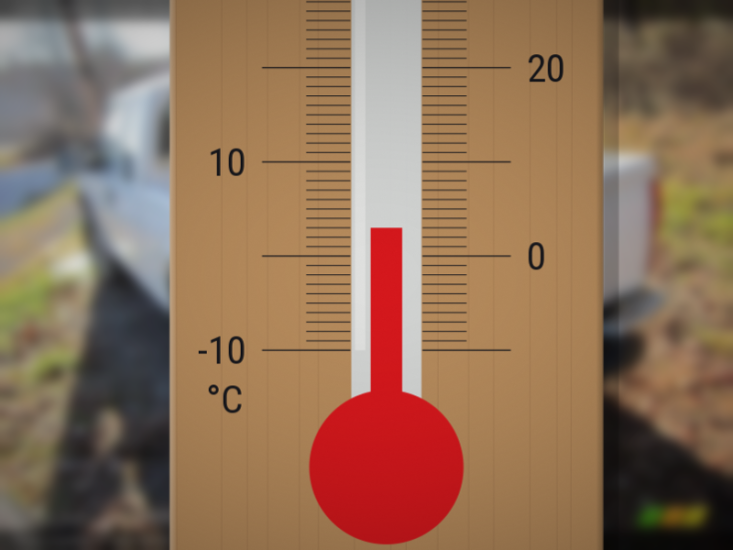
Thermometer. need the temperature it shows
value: 3 °C
